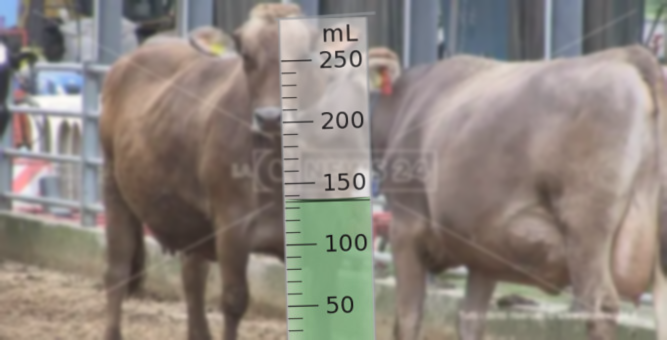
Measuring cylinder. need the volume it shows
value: 135 mL
